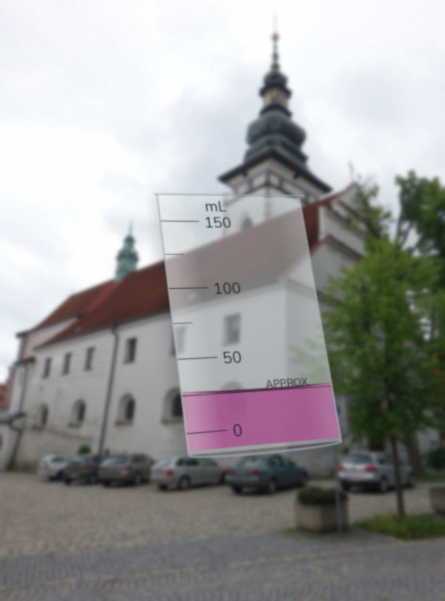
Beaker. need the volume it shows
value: 25 mL
